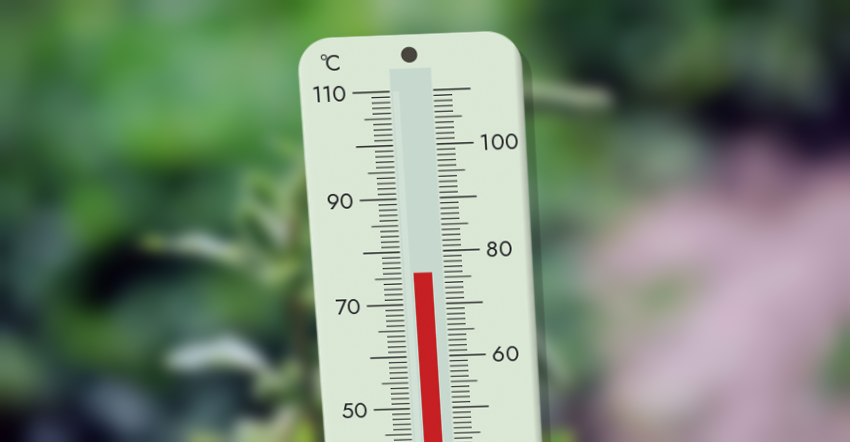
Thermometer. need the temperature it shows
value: 76 °C
